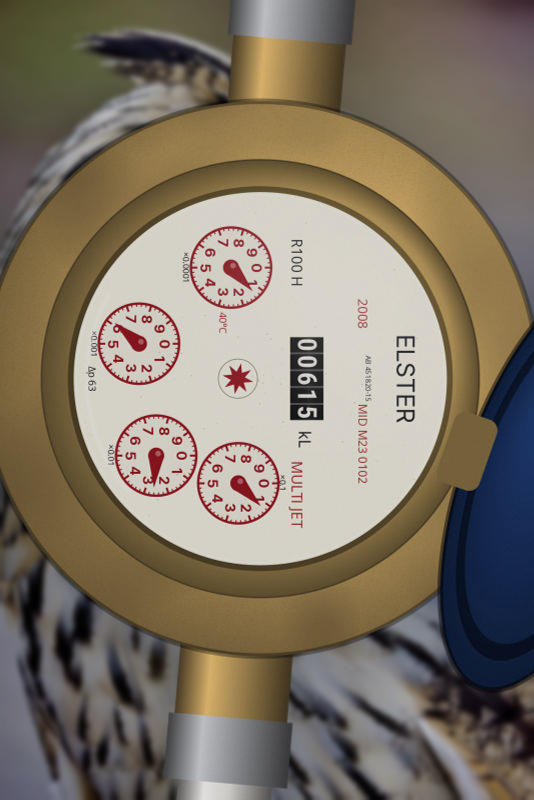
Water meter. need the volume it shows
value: 615.1261 kL
